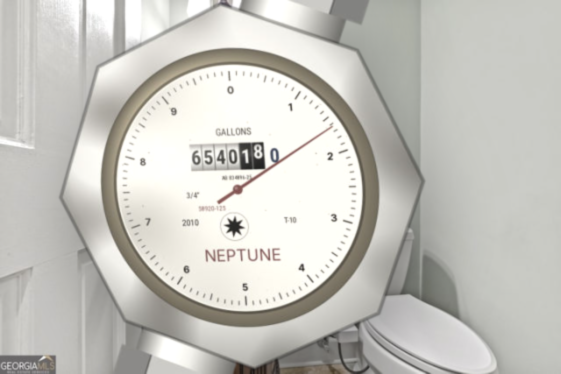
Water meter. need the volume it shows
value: 6540181.6 gal
